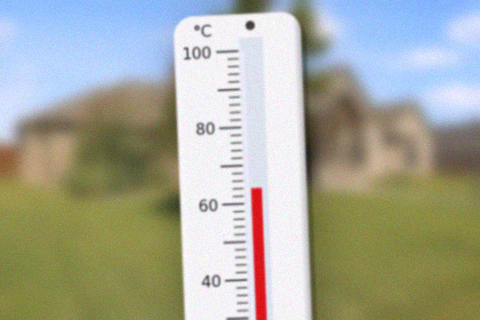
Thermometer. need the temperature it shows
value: 64 °C
